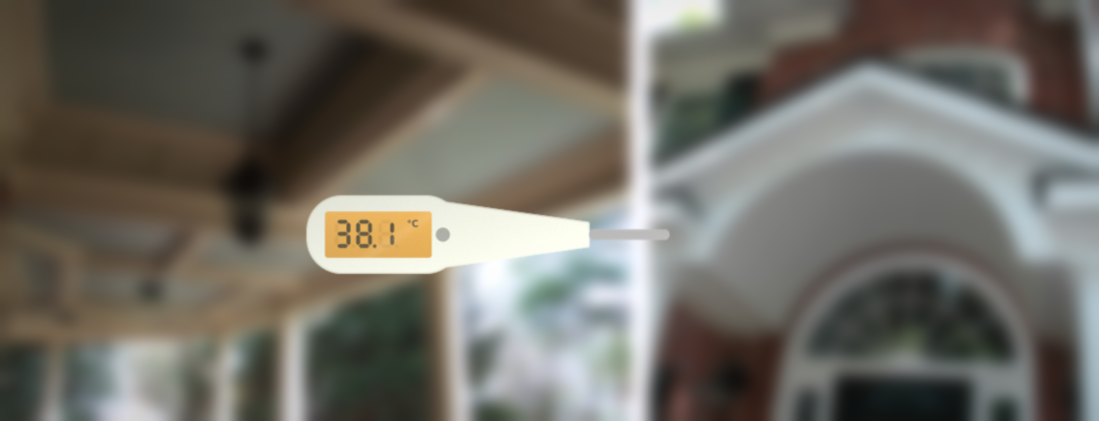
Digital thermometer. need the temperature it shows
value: 38.1 °C
